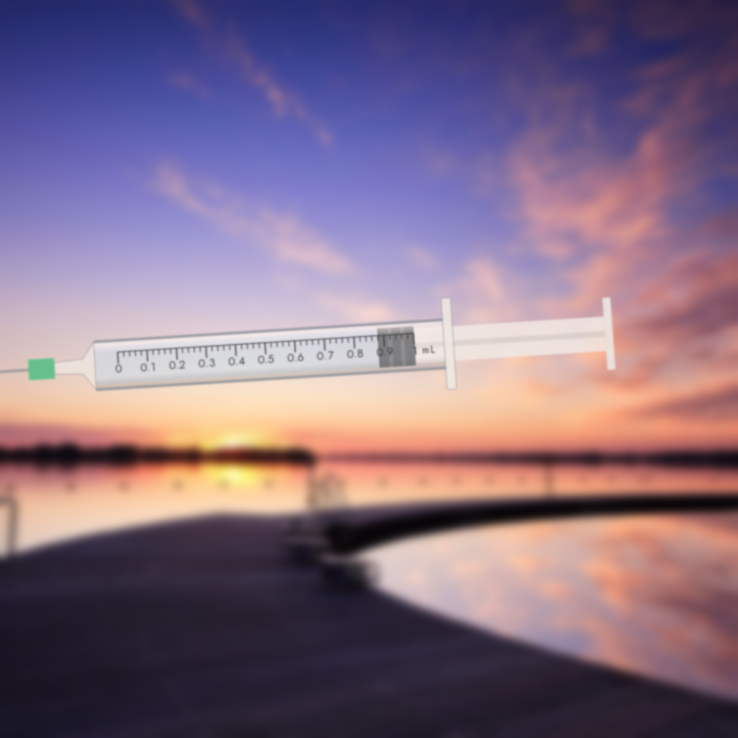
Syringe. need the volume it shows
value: 0.88 mL
